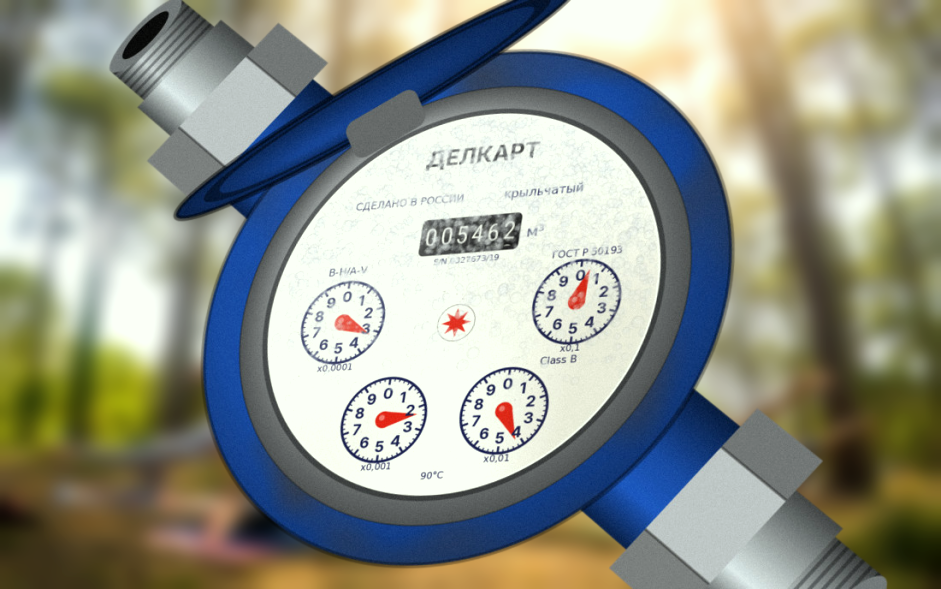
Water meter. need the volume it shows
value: 5462.0423 m³
